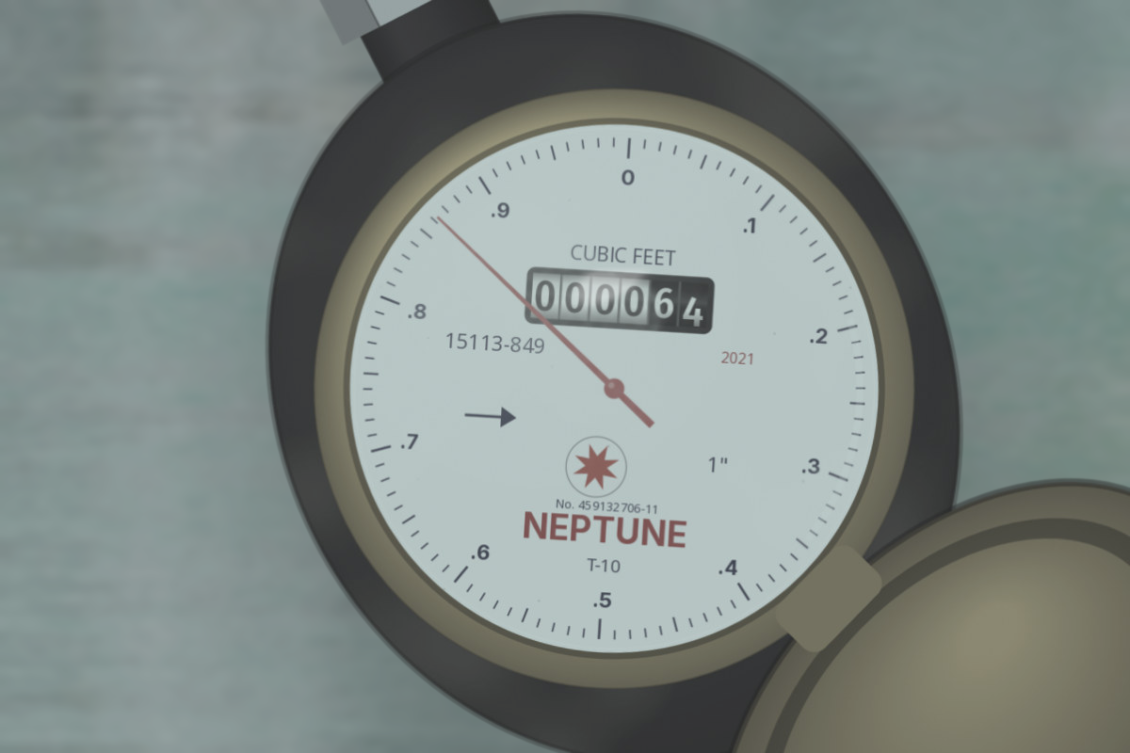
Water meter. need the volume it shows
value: 63.86 ft³
